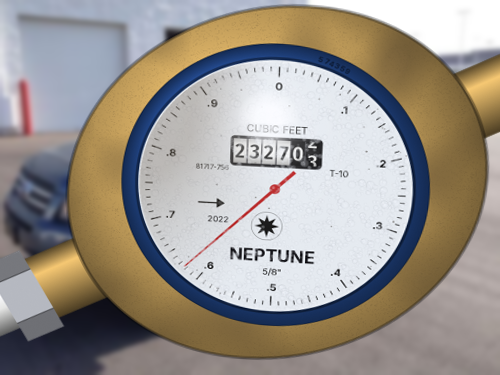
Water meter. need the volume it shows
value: 232702.62 ft³
